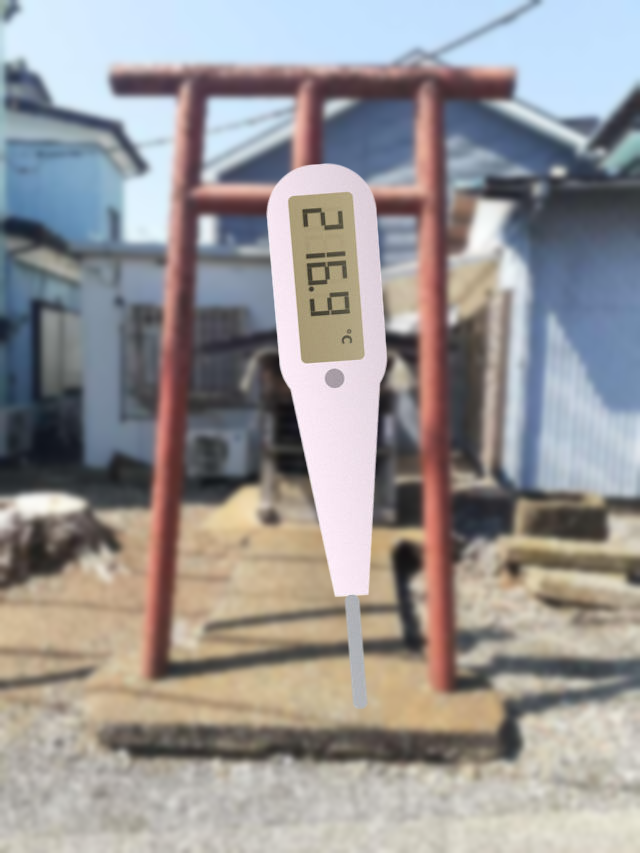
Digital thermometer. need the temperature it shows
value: 216.9 °C
